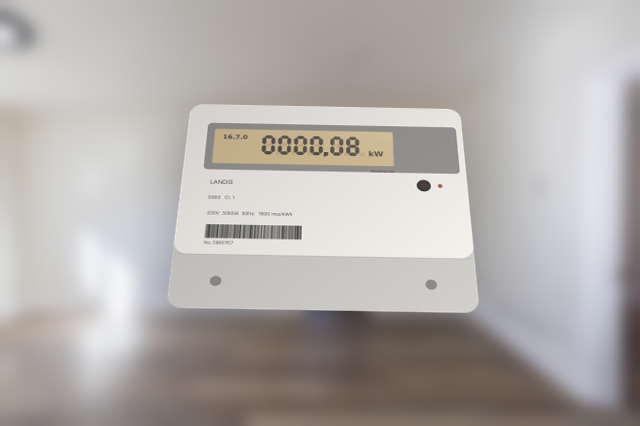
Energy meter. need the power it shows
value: 0.08 kW
